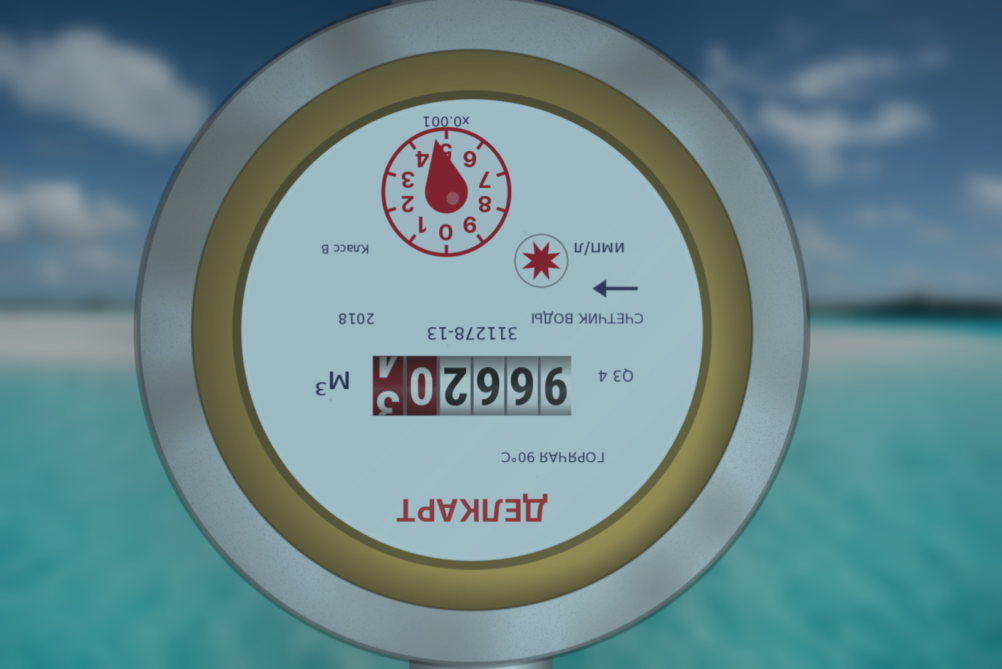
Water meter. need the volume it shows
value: 9662.034 m³
